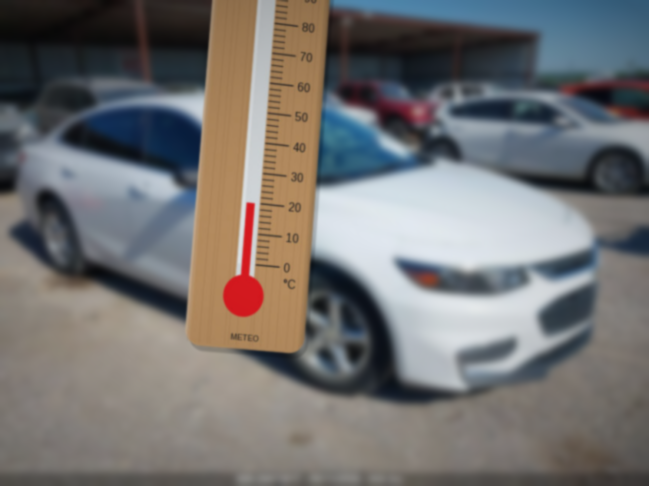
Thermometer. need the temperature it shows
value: 20 °C
